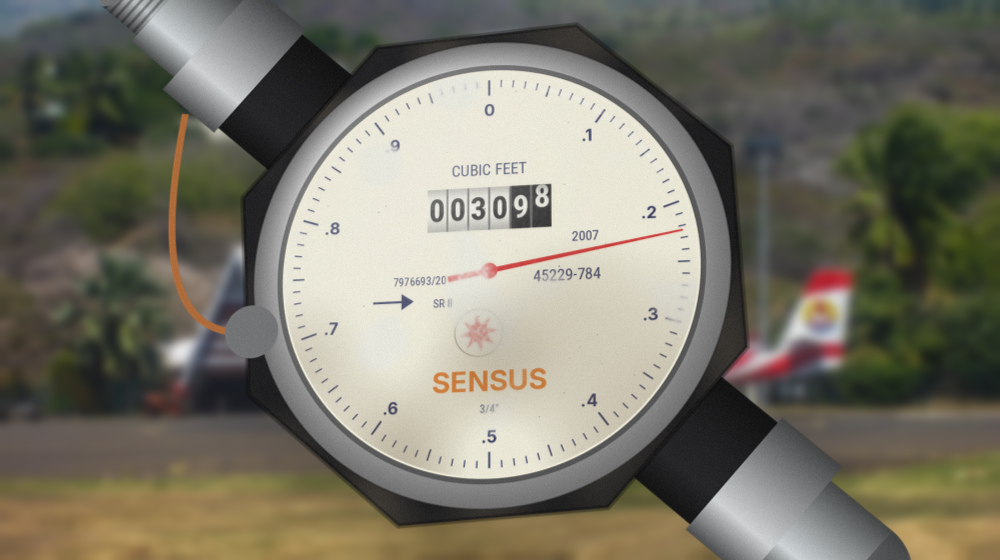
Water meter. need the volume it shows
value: 3098.22 ft³
